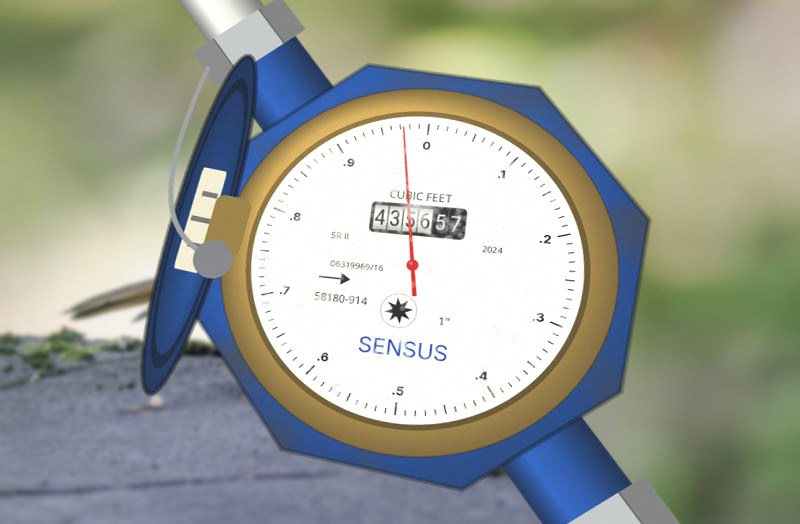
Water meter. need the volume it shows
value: 435656.97 ft³
